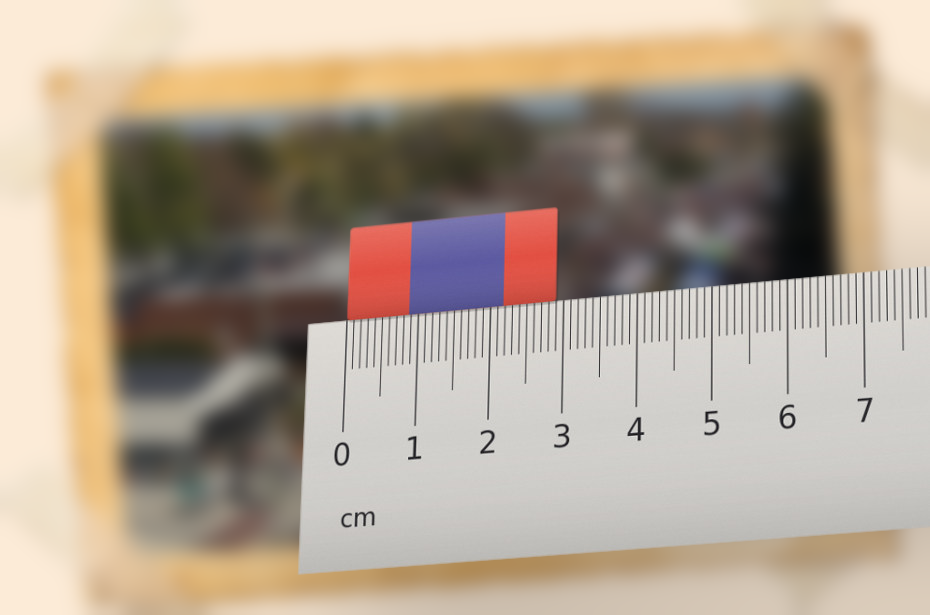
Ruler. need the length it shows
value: 2.9 cm
